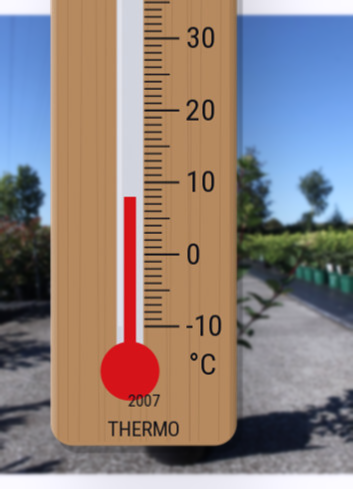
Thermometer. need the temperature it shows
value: 8 °C
